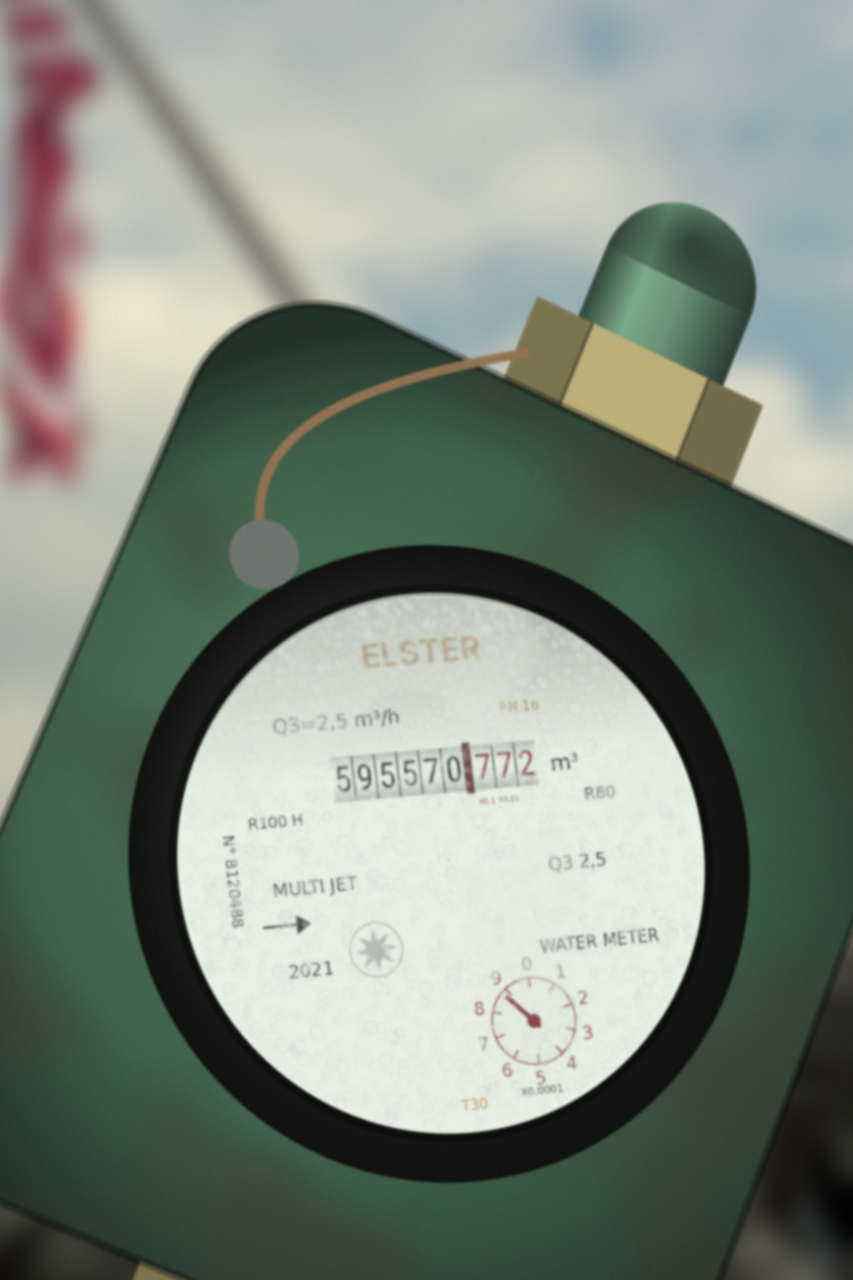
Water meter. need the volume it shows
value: 595570.7728 m³
